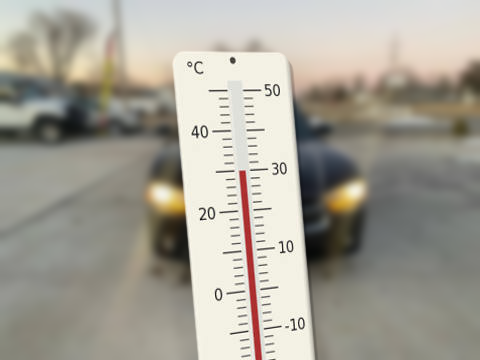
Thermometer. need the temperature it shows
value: 30 °C
